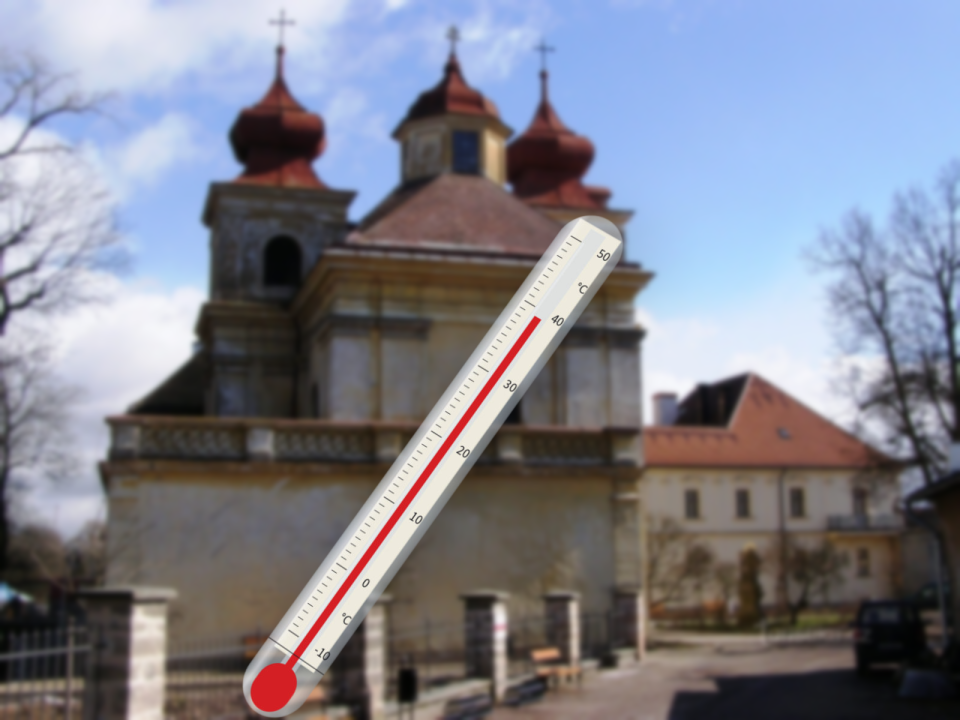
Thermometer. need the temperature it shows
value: 39 °C
